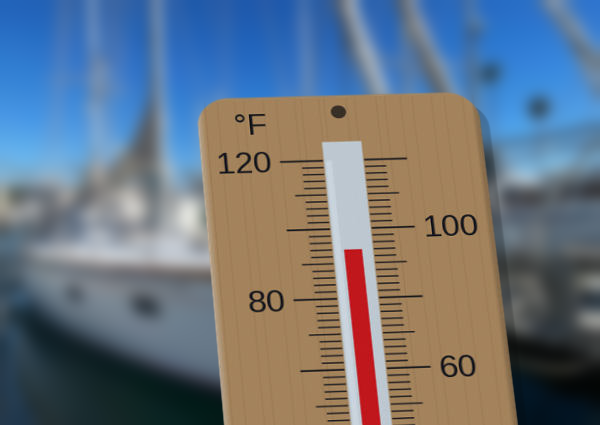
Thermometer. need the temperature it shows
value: 94 °F
